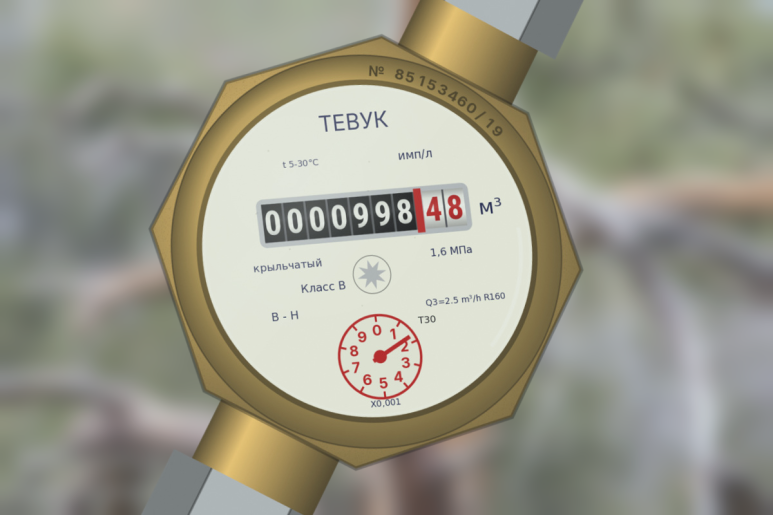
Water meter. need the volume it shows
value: 998.481 m³
